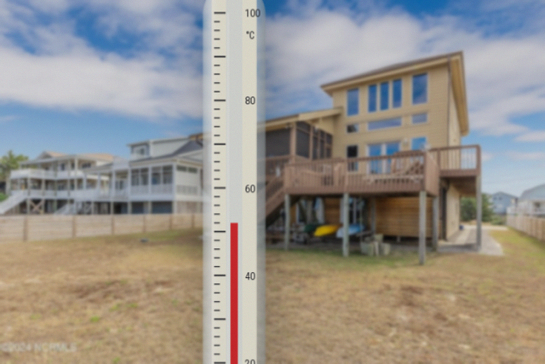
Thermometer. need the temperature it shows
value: 52 °C
